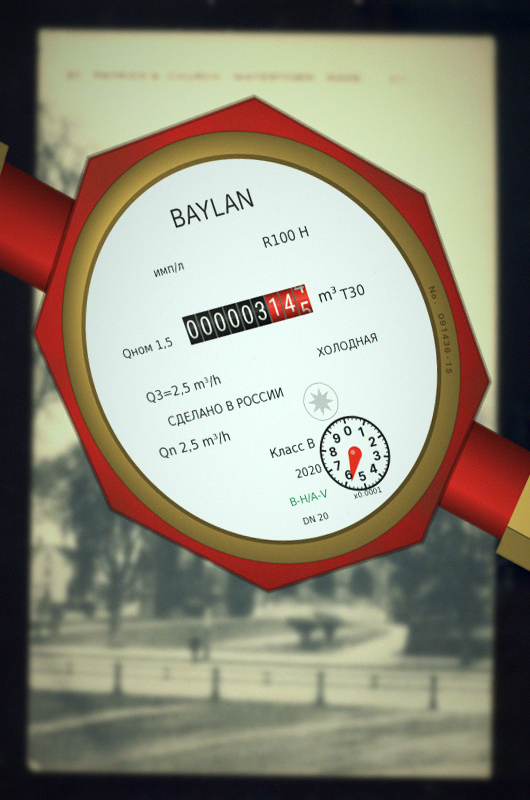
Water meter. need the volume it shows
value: 3.1445 m³
